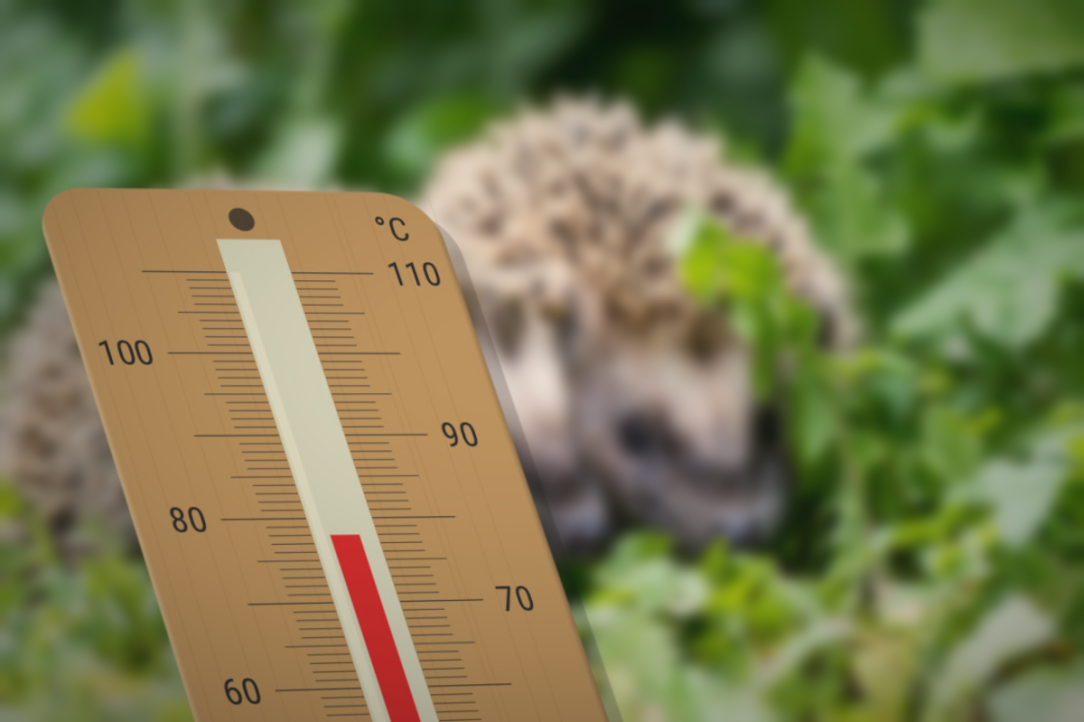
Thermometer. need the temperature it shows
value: 78 °C
